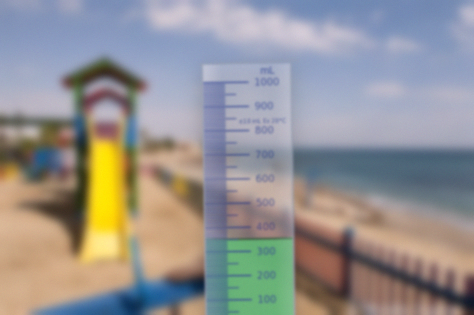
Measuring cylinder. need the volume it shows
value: 350 mL
